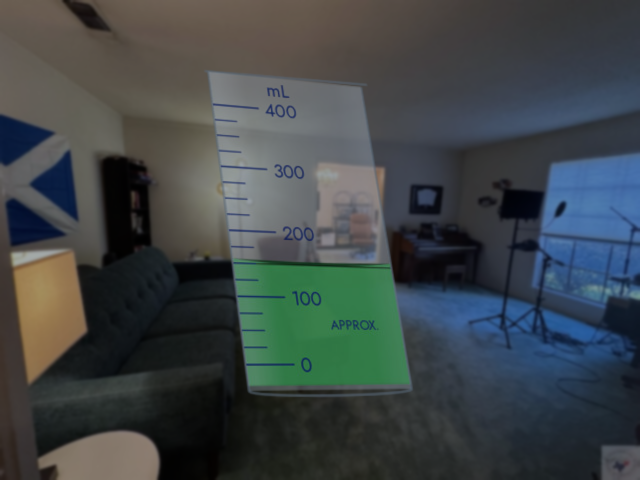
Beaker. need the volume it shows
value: 150 mL
